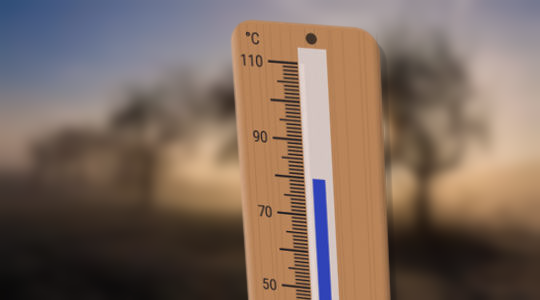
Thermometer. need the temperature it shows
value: 80 °C
